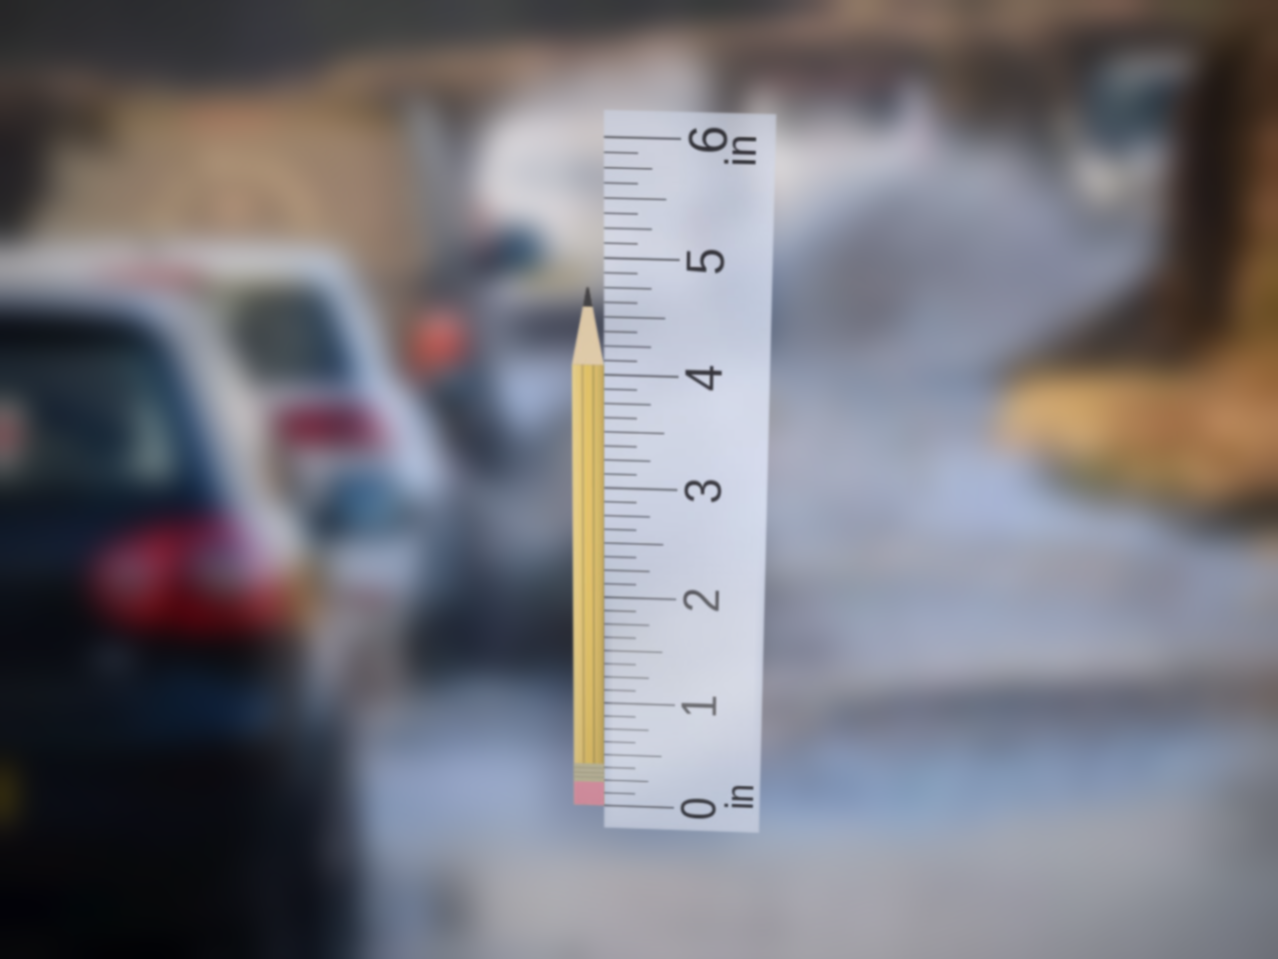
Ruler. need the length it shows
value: 4.75 in
